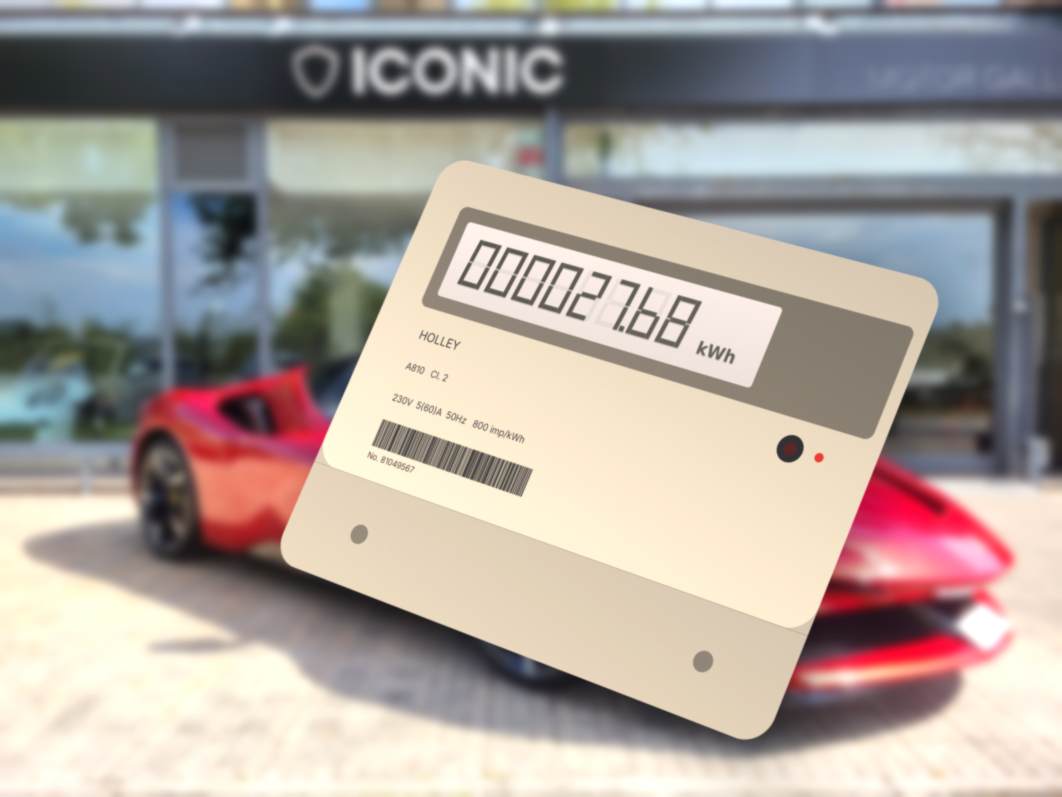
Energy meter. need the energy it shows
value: 27.68 kWh
